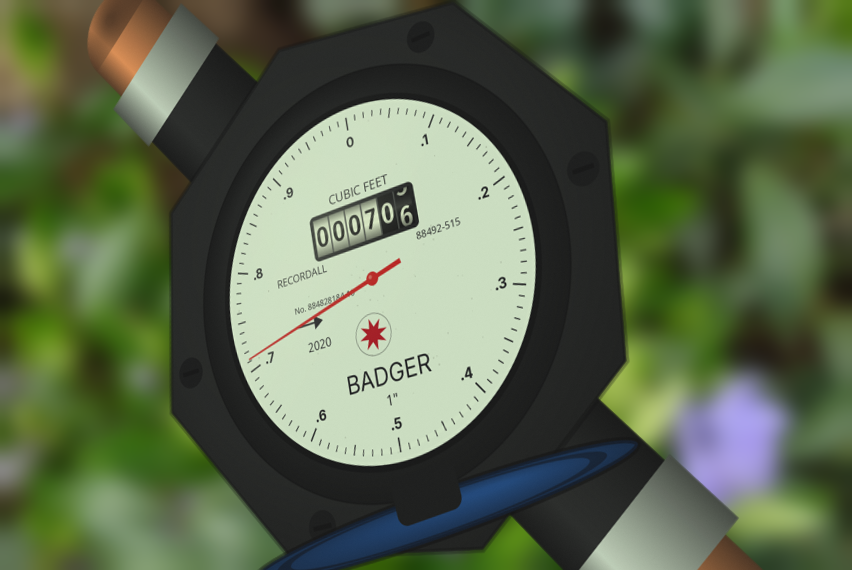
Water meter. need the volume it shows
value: 705.71 ft³
